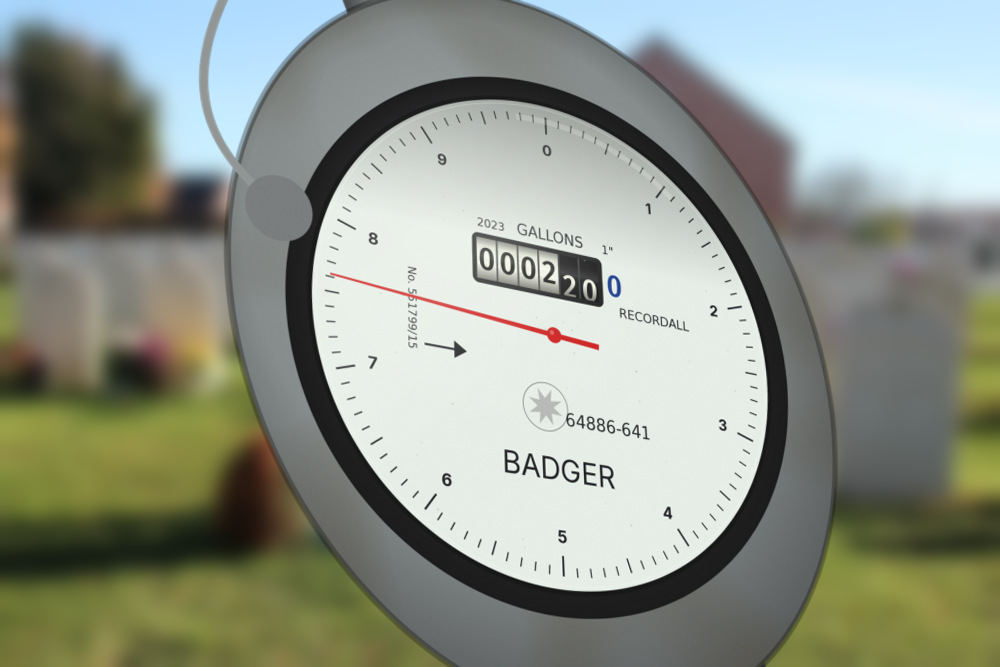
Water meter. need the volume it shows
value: 2197.6 gal
